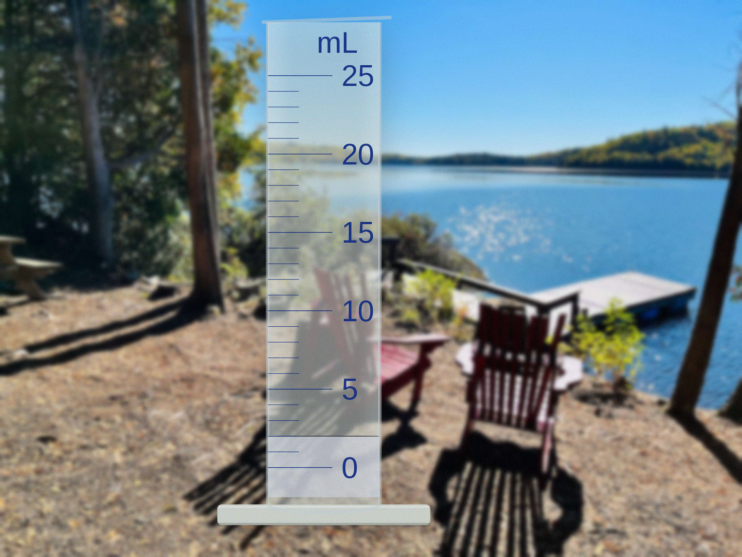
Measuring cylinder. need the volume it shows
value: 2 mL
